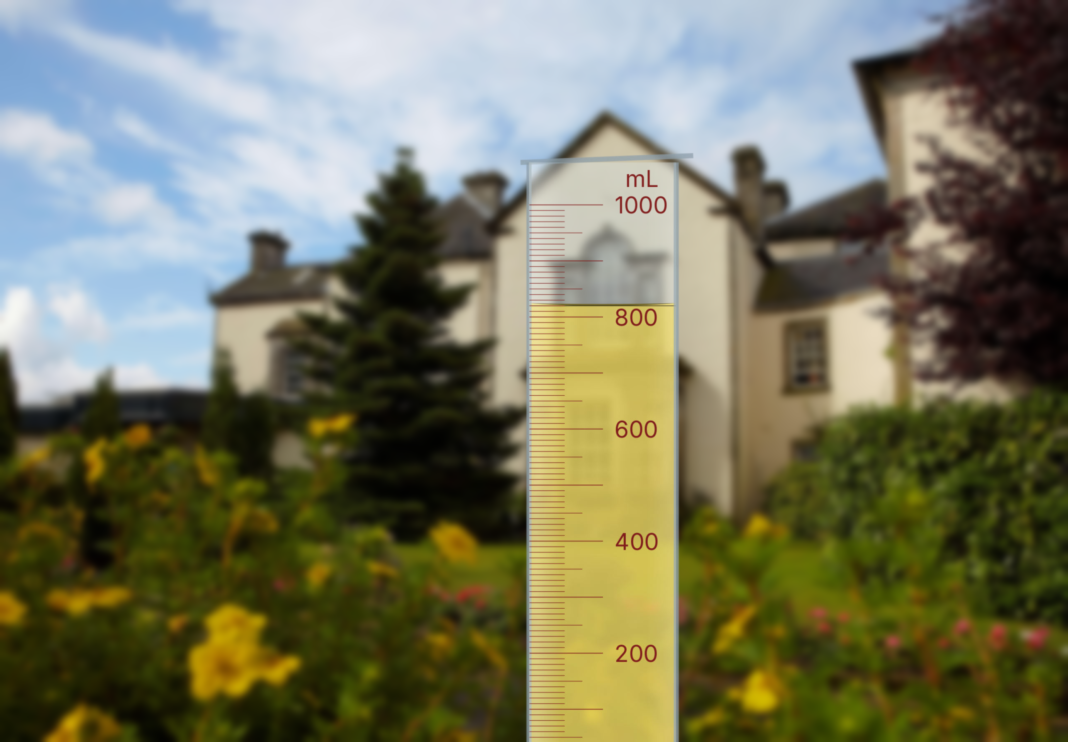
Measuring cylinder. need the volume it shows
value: 820 mL
